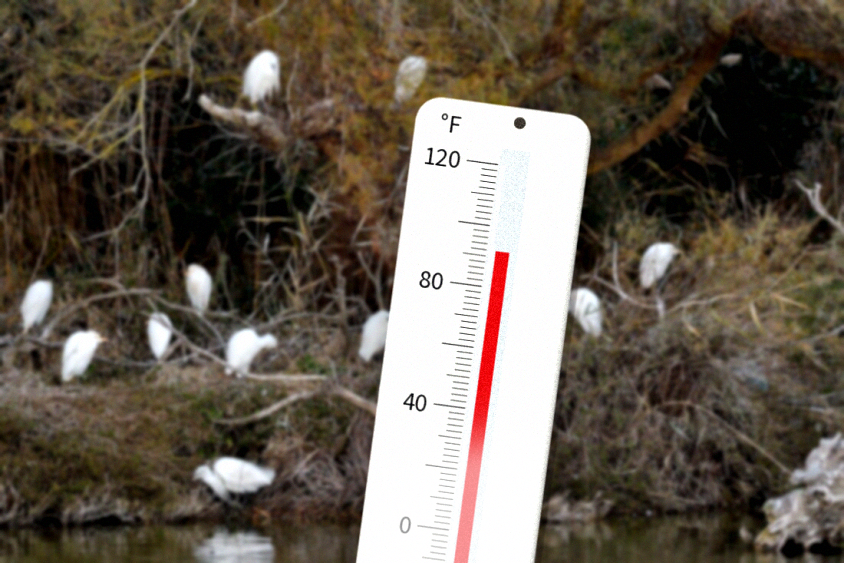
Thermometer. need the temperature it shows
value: 92 °F
